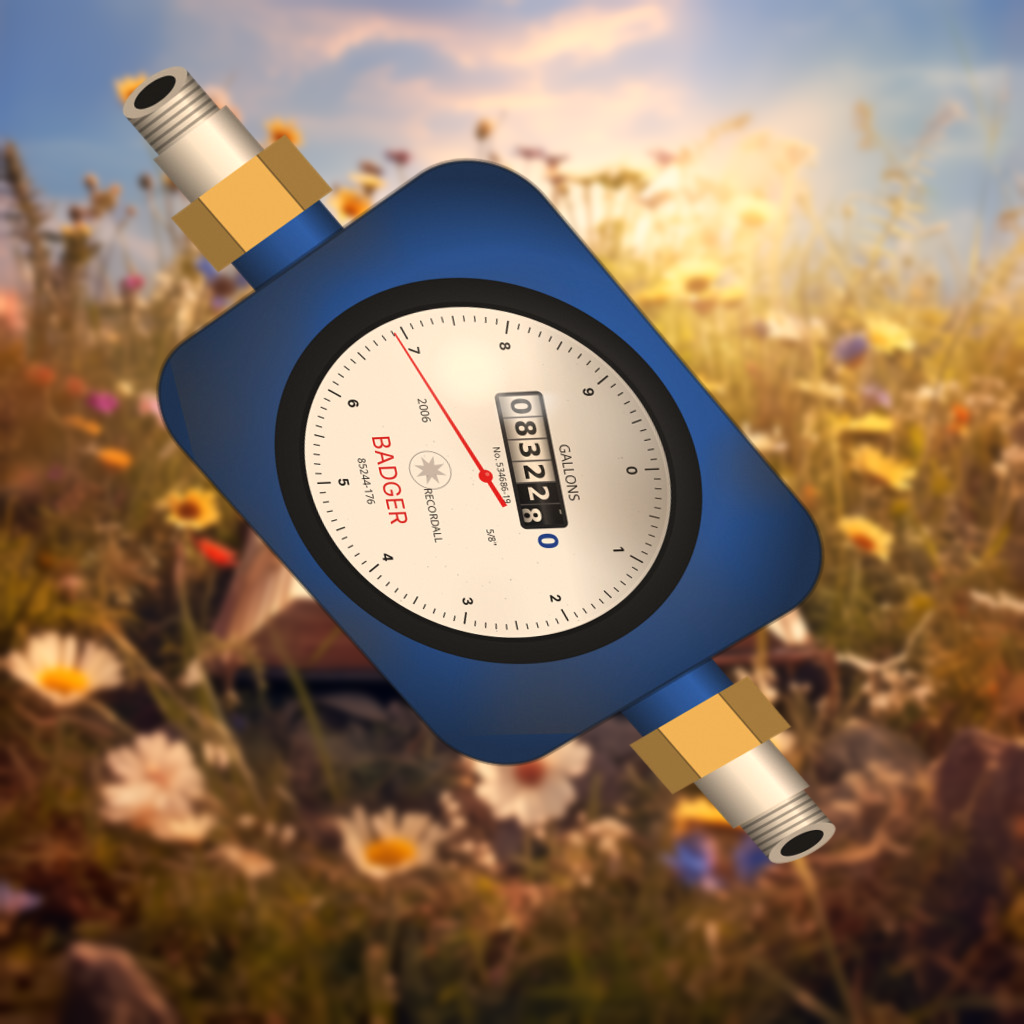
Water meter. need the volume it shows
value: 832276.9 gal
